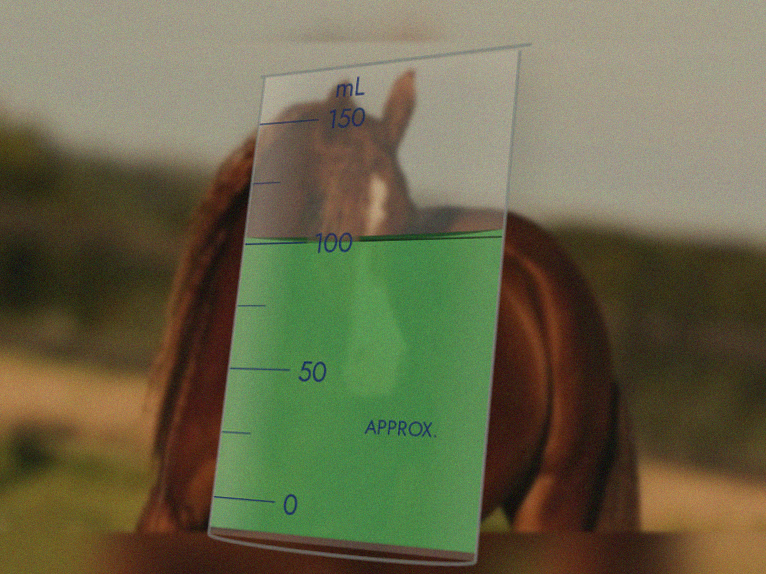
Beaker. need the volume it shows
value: 100 mL
